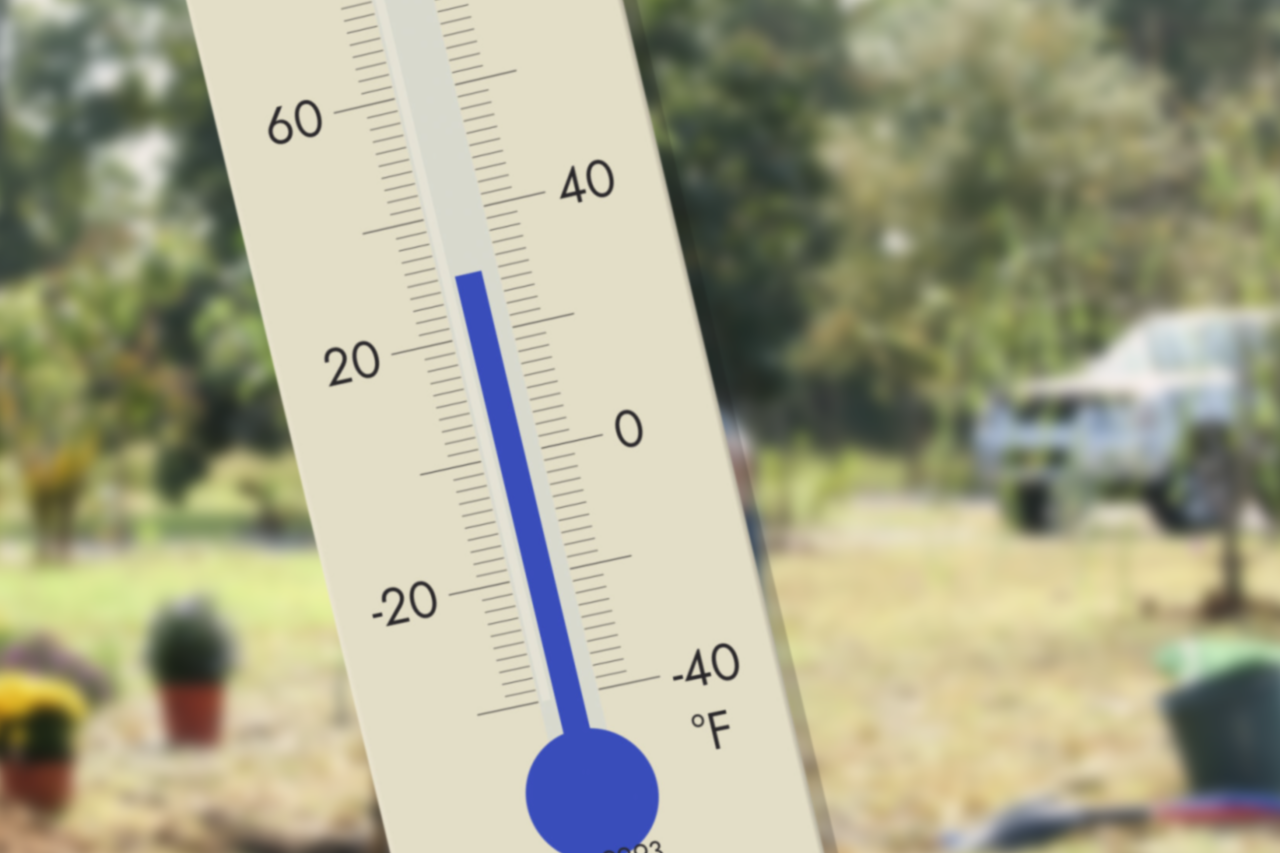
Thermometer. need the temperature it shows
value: 30 °F
